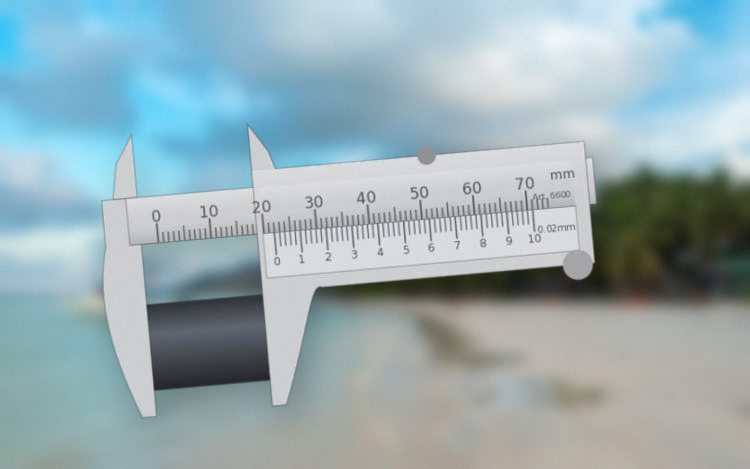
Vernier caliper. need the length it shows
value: 22.0 mm
